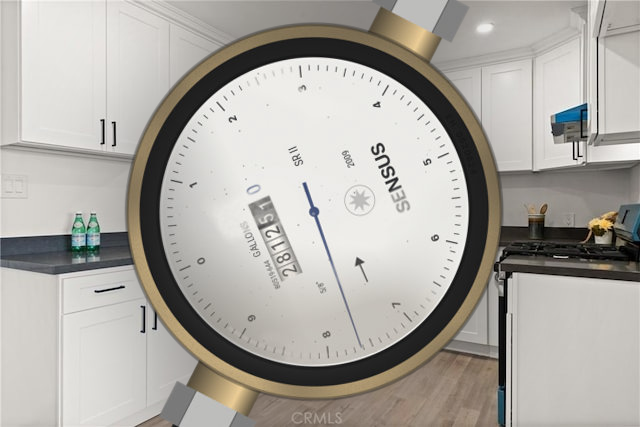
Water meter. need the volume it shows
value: 2812507.6 gal
